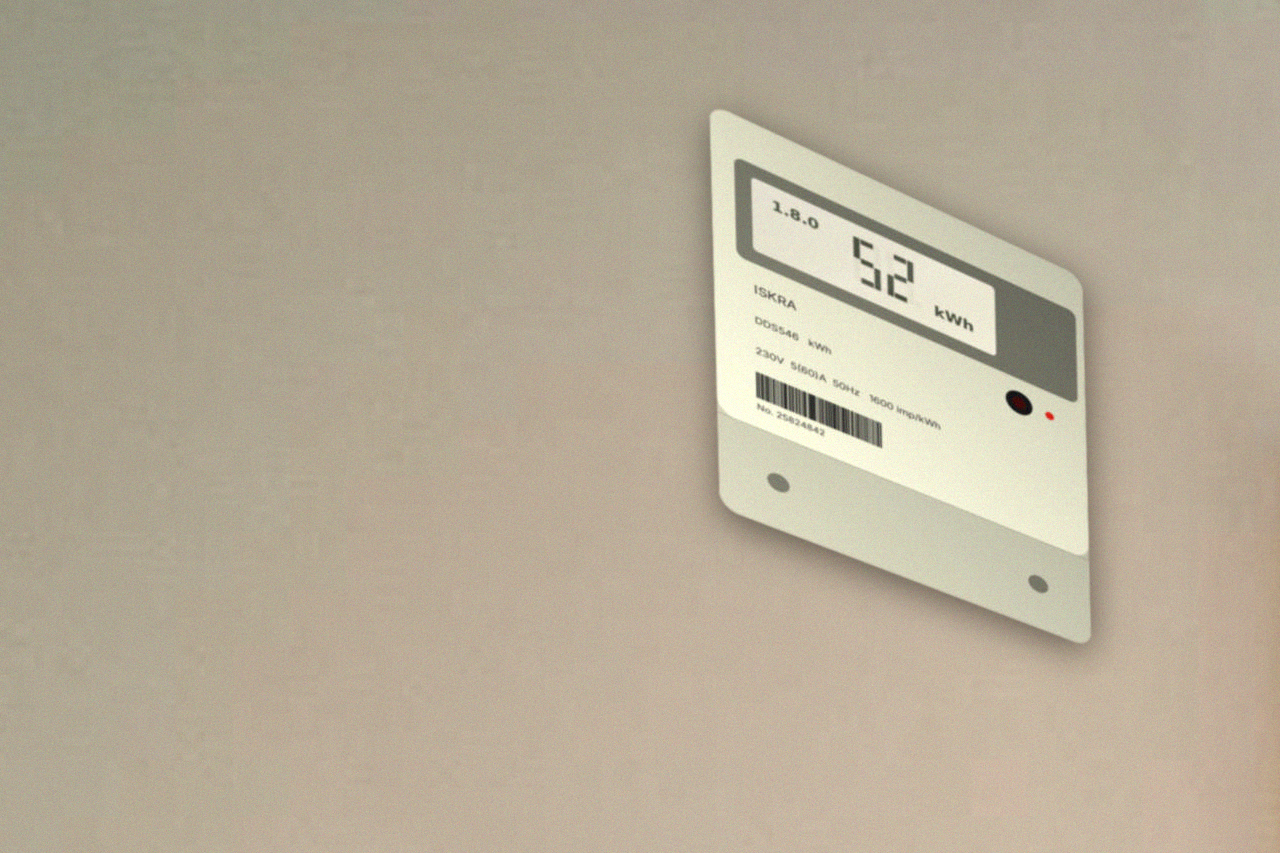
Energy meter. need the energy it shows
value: 52 kWh
